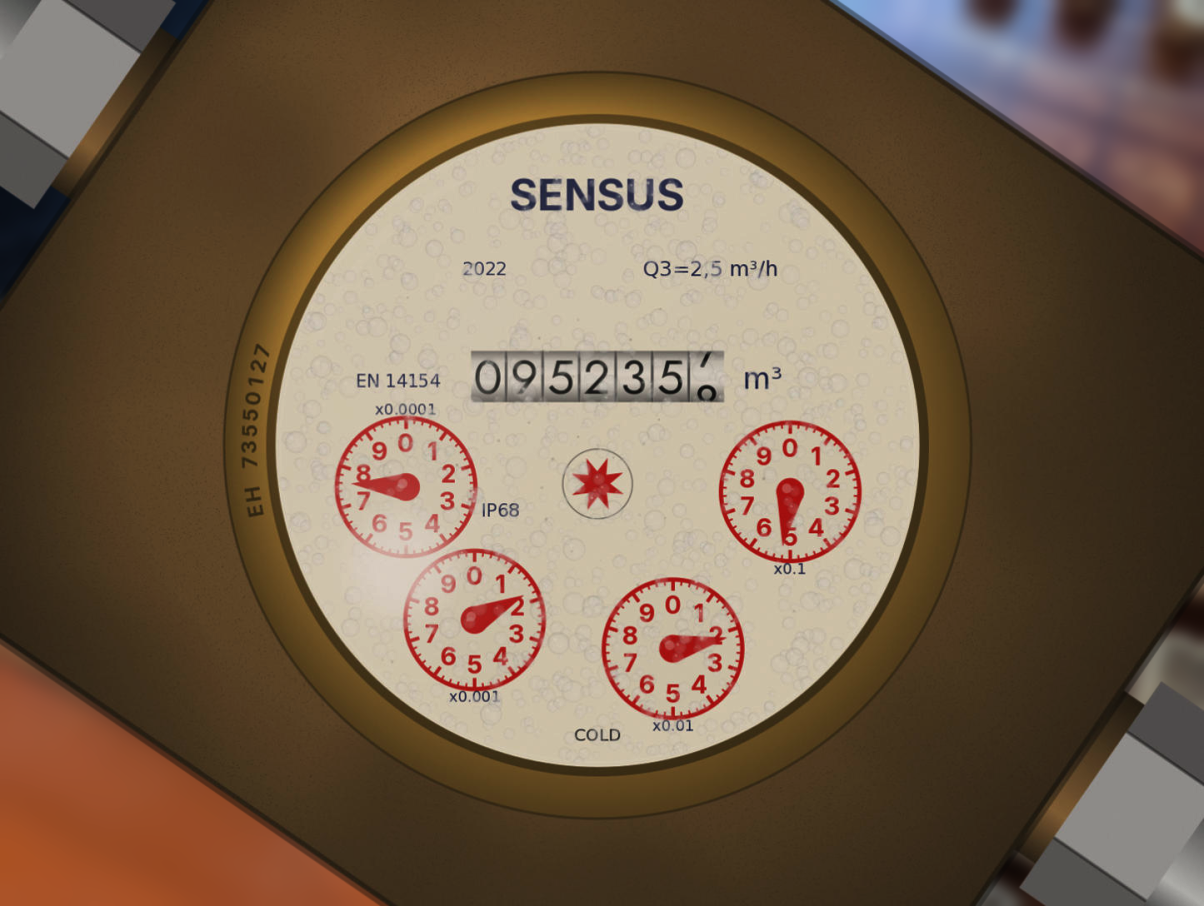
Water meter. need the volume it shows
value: 952357.5217 m³
